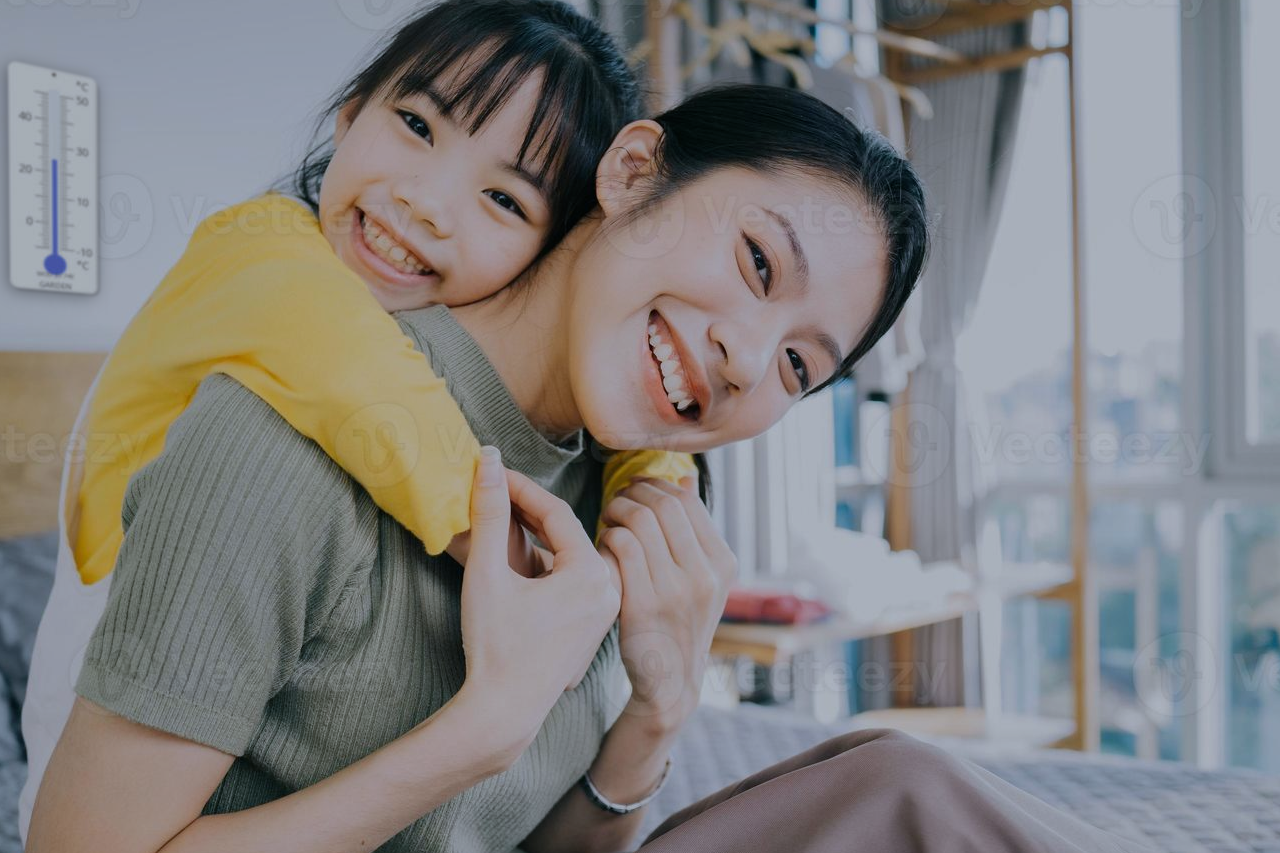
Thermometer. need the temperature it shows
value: 25 °C
